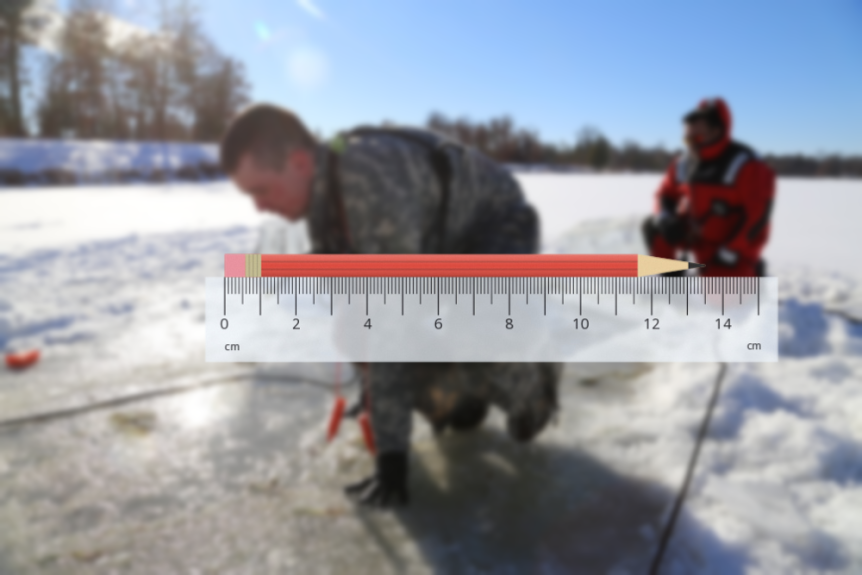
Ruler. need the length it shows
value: 13.5 cm
